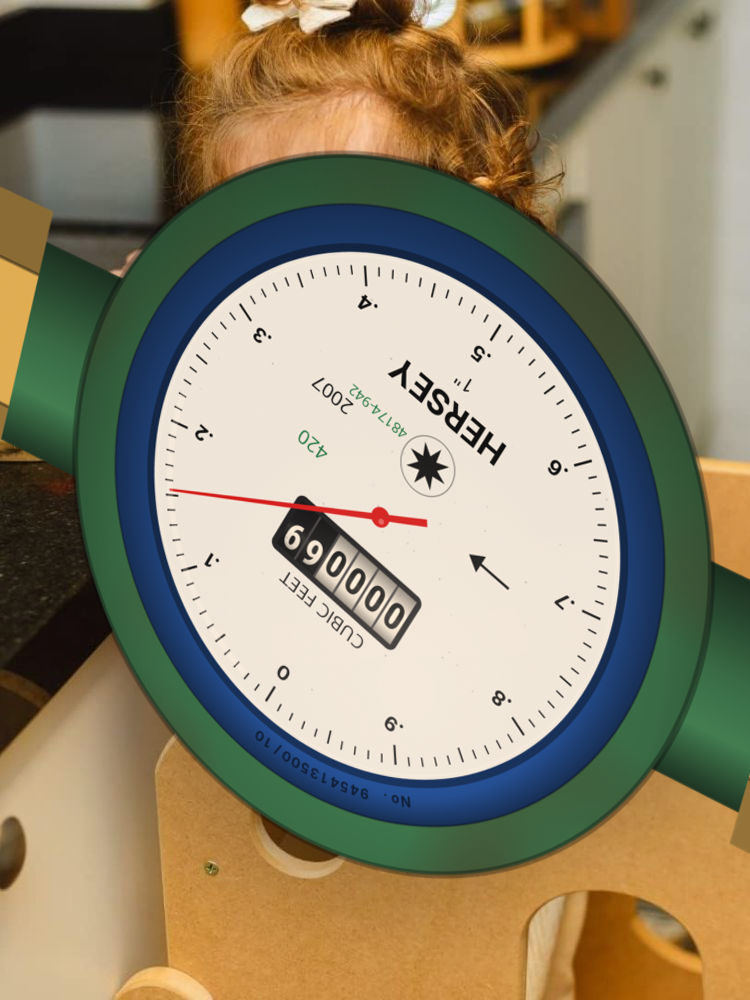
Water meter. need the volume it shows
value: 69.15 ft³
